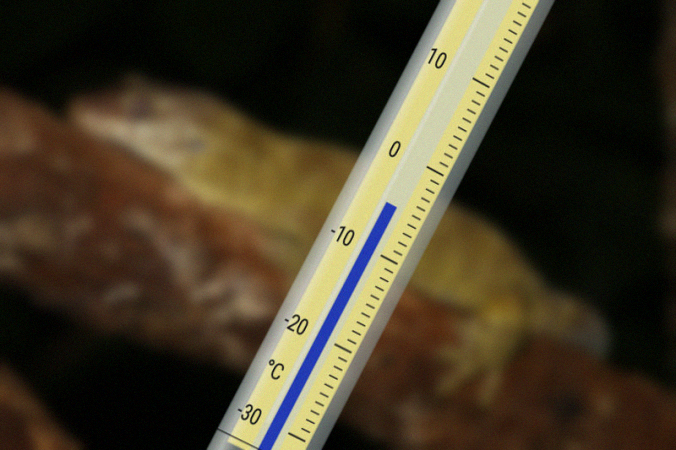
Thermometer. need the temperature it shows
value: -5 °C
